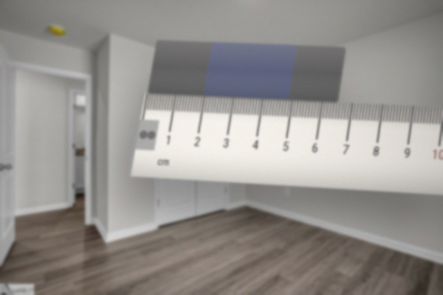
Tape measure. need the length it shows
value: 6.5 cm
